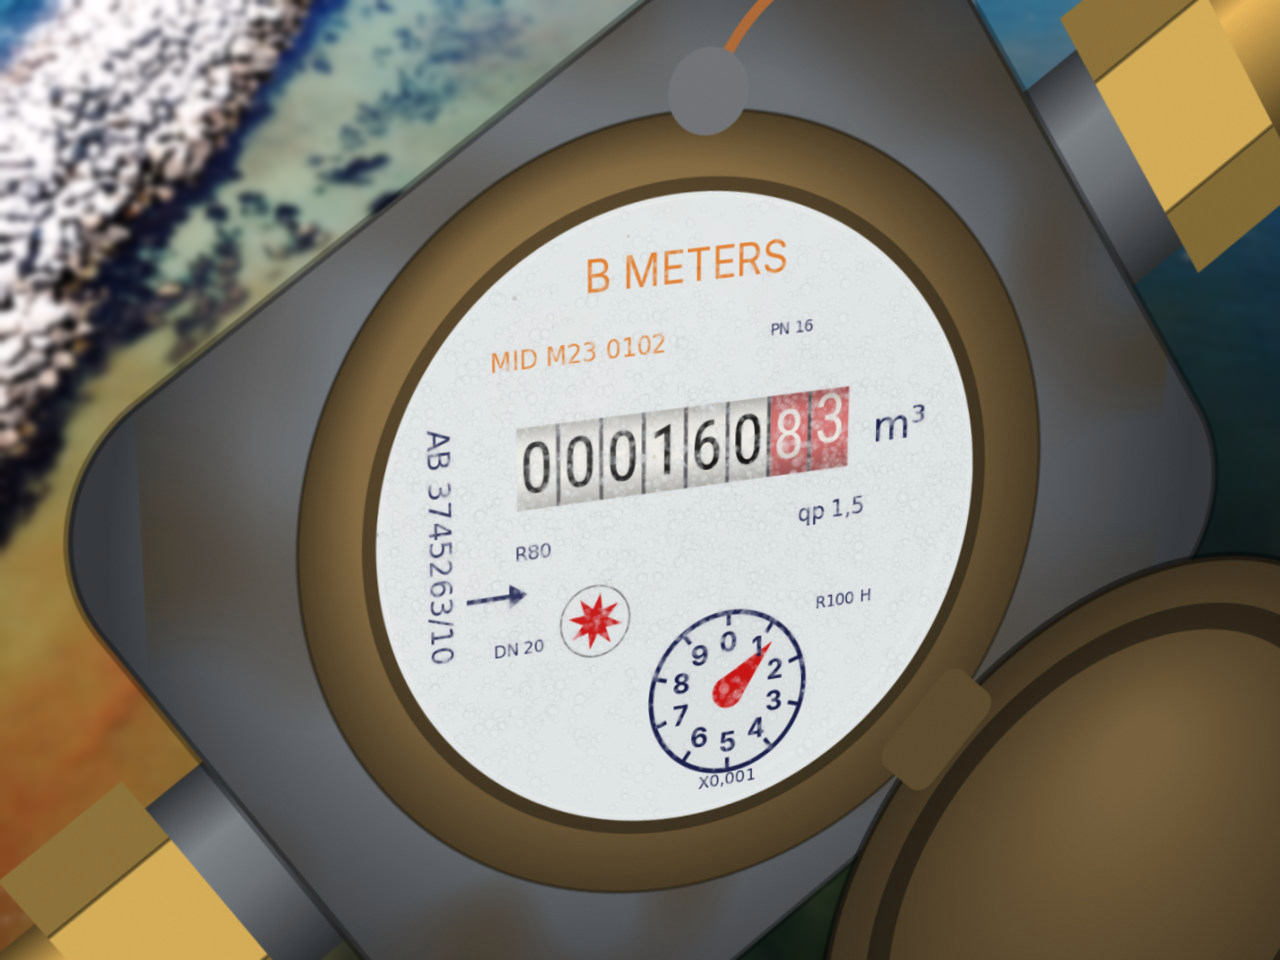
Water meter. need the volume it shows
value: 160.831 m³
